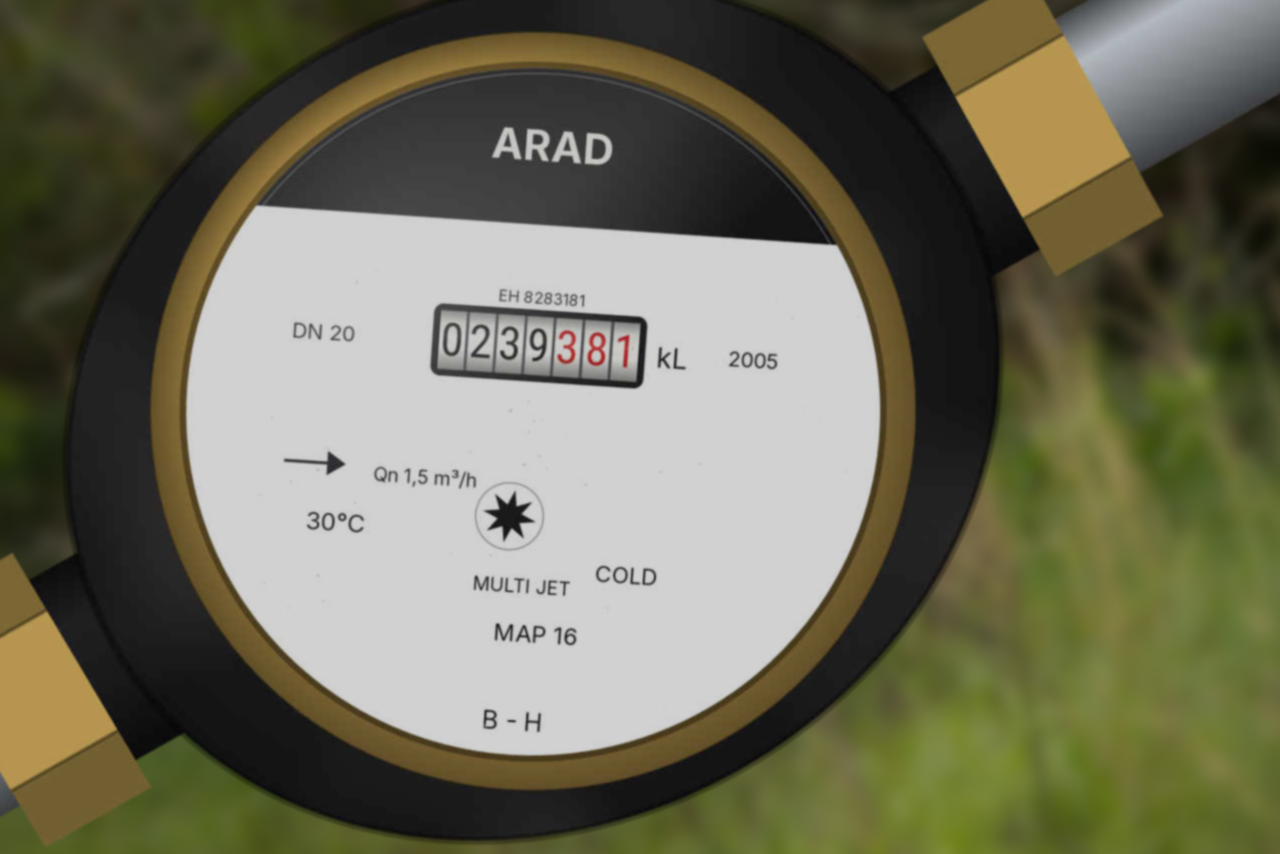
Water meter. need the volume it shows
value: 239.381 kL
